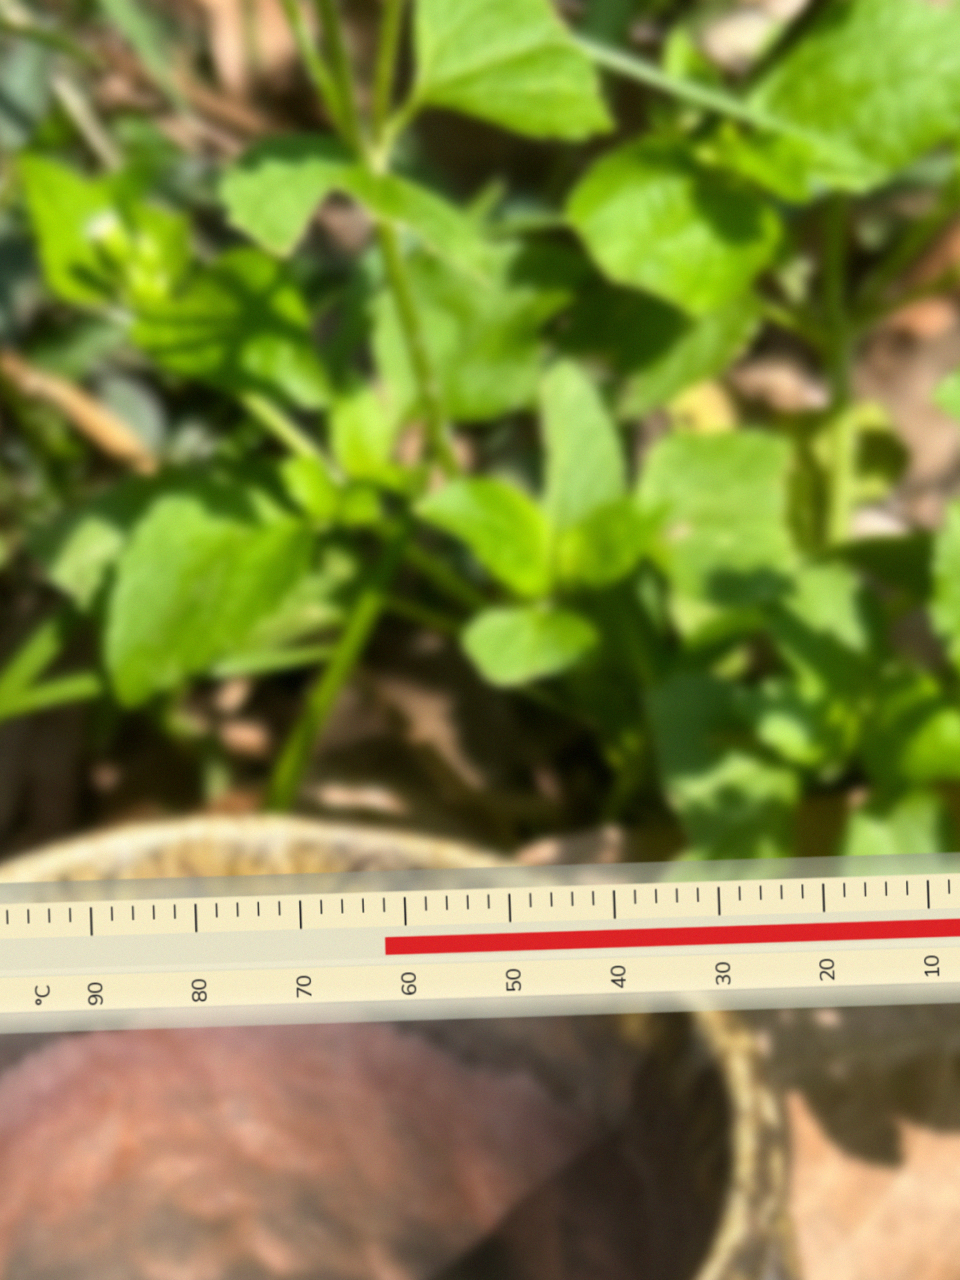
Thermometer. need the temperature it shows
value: 62 °C
